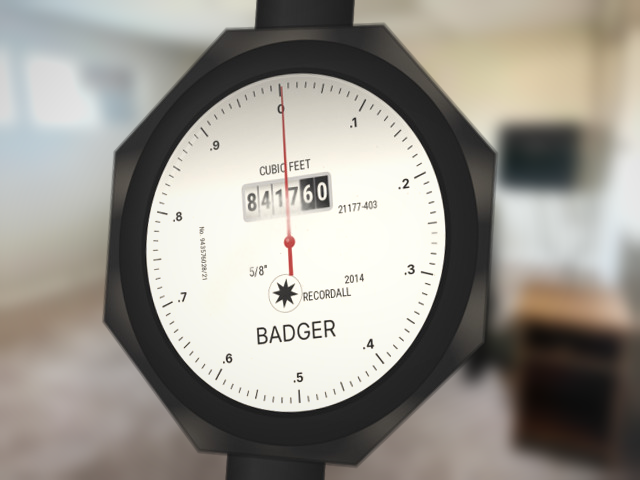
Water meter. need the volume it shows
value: 841760.00 ft³
